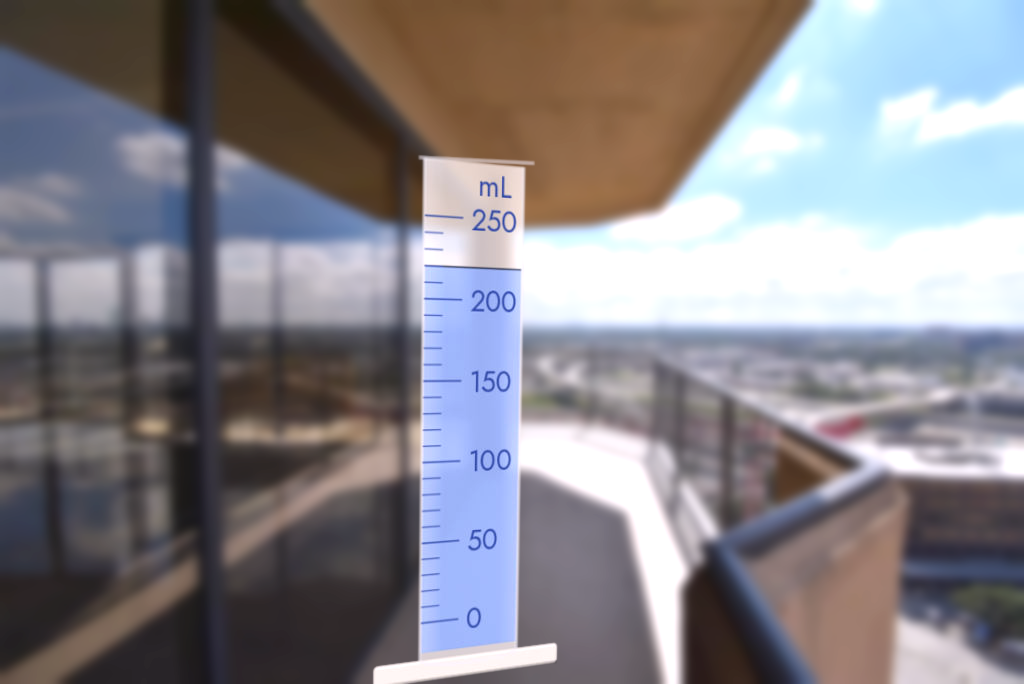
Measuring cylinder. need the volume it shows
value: 220 mL
